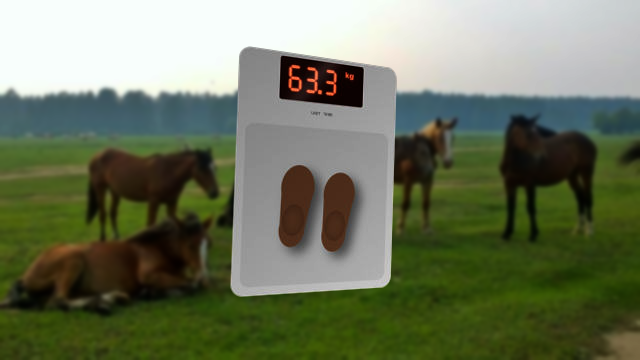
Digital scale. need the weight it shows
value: 63.3 kg
